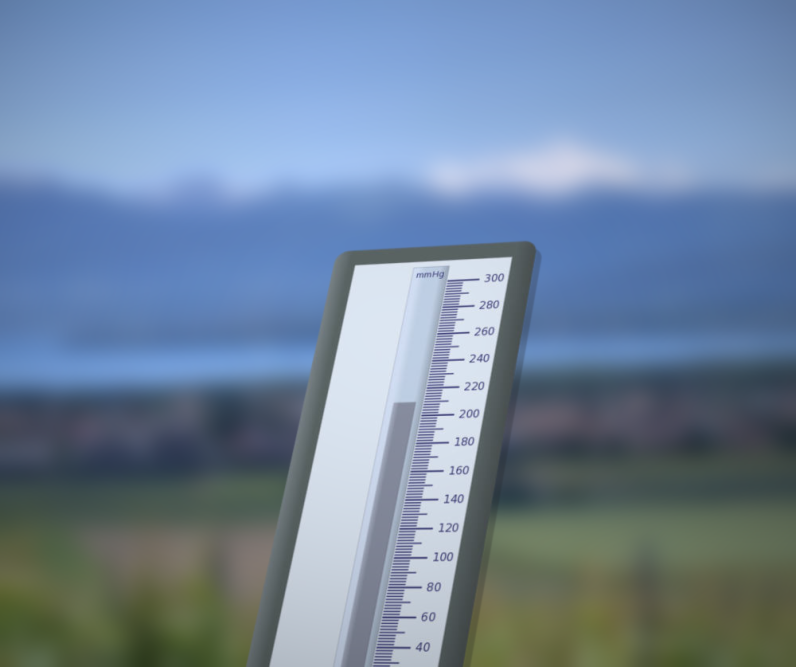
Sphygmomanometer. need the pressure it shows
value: 210 mmHg
